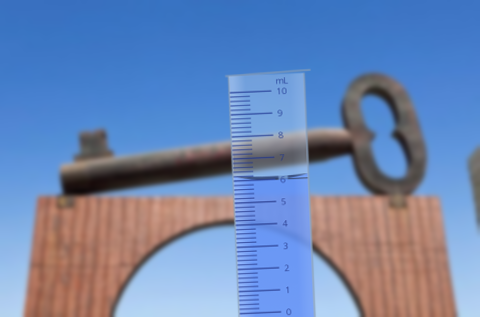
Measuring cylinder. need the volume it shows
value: 6 mL
